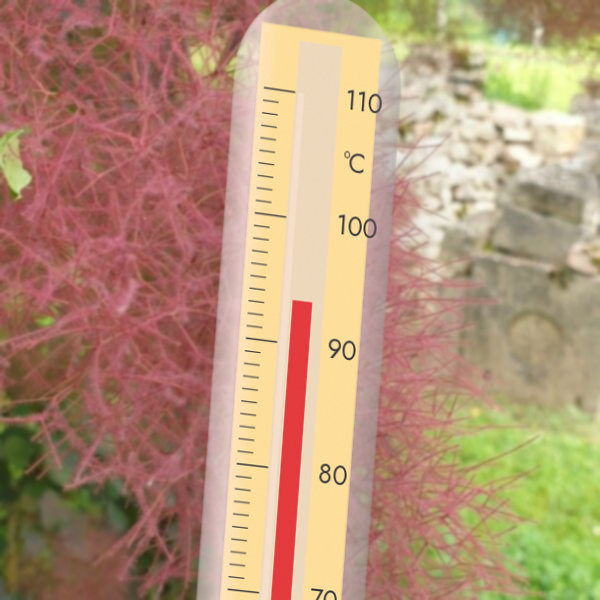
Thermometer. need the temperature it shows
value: 93.5 °C
